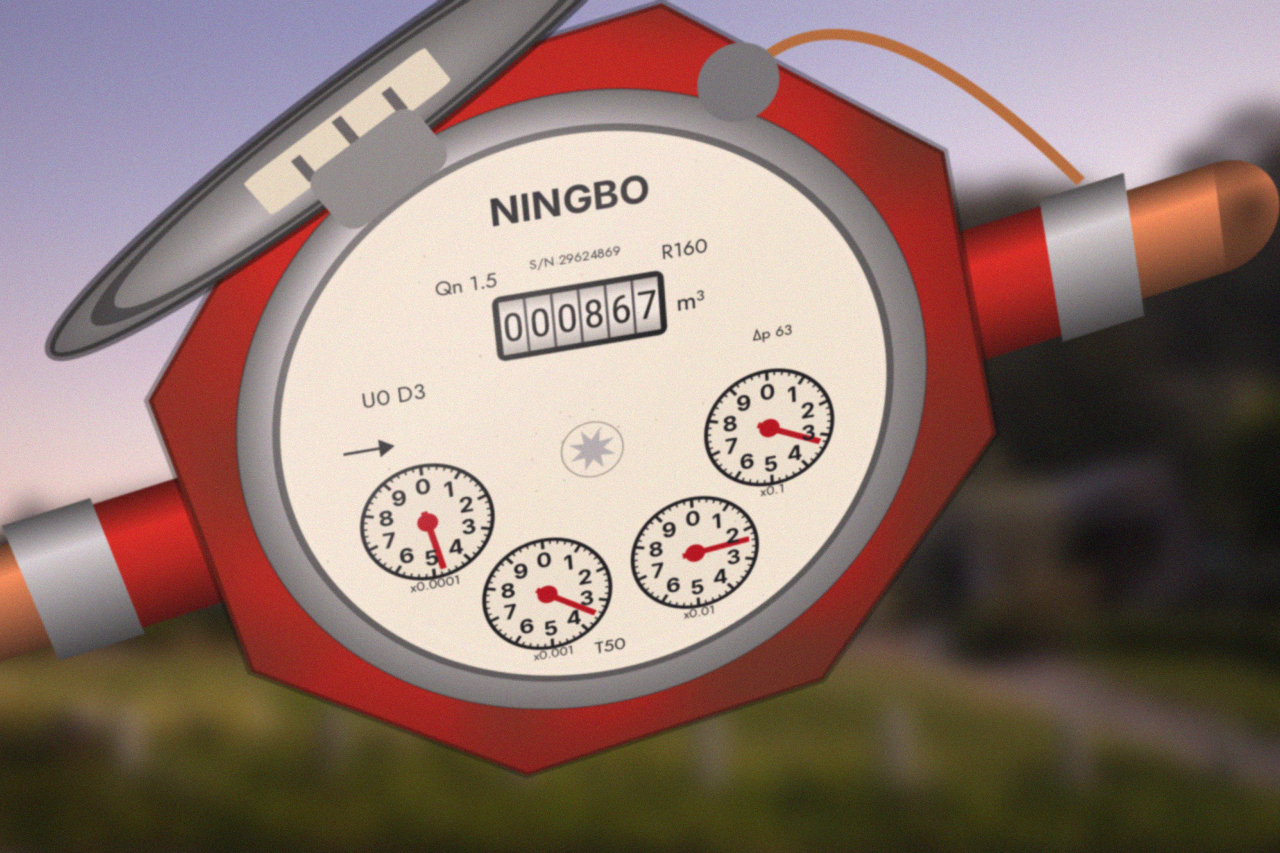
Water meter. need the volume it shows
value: 867.3234 m³
